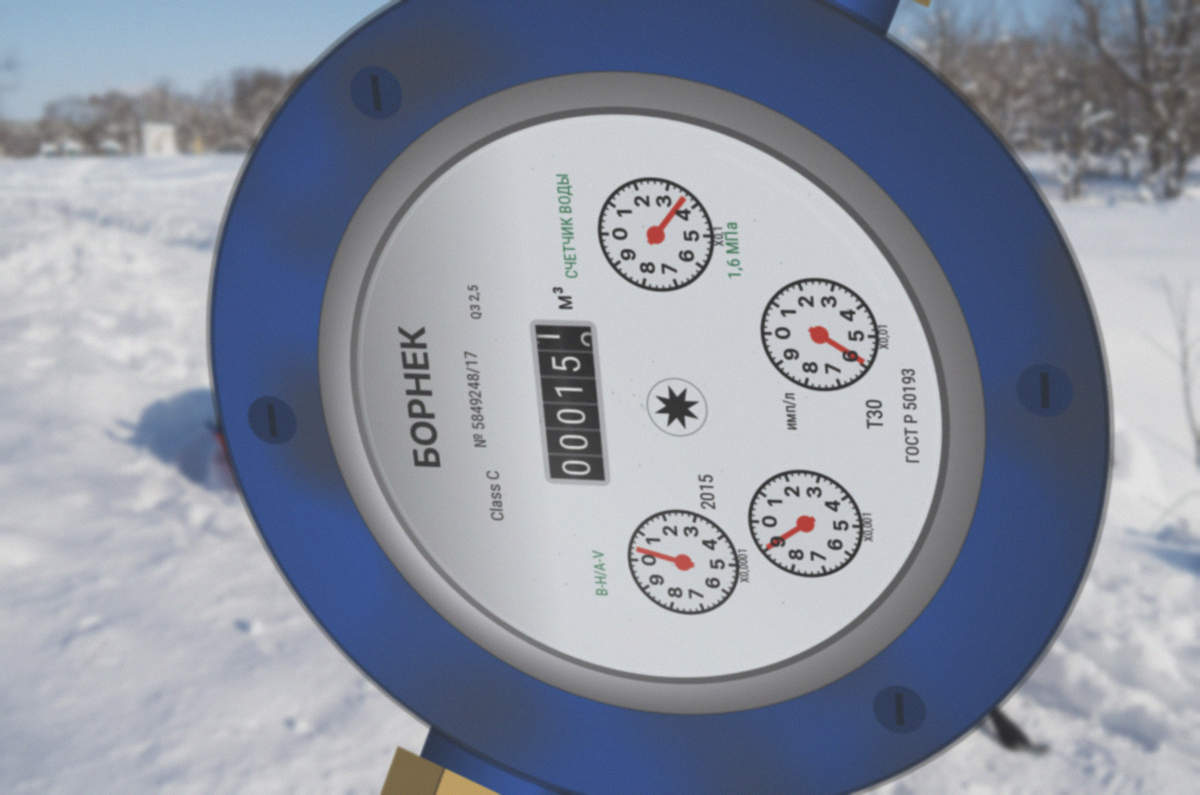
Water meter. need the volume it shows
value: 151.3590 m³
